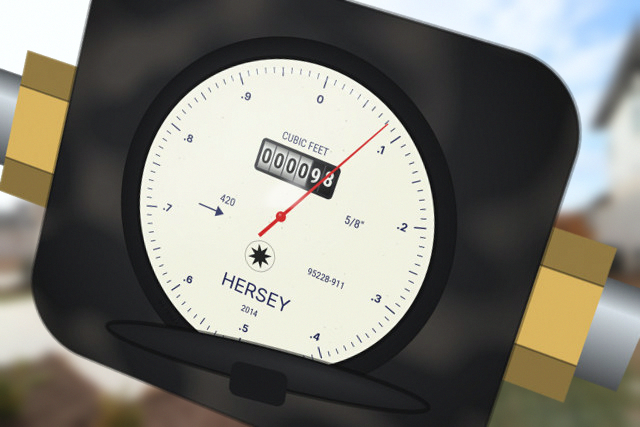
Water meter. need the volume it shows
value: 98.08 ft³
